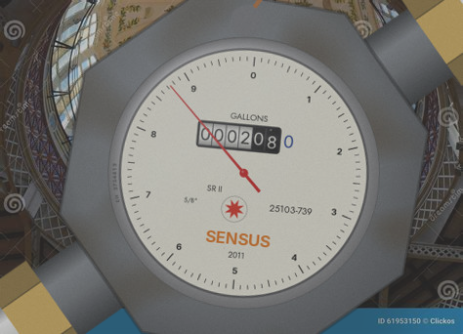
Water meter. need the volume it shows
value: 2078.7 gal
